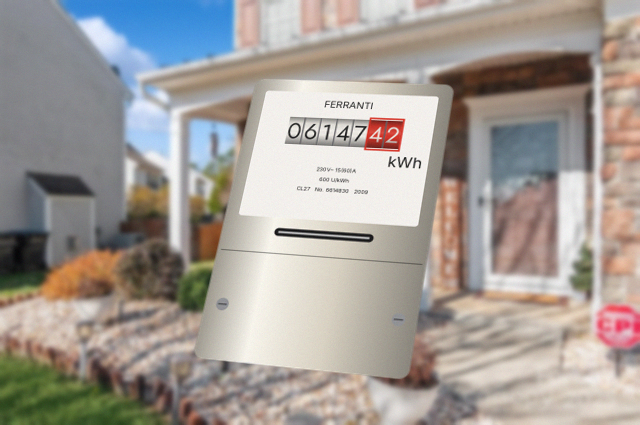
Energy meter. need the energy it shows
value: 6147.42 kWh
